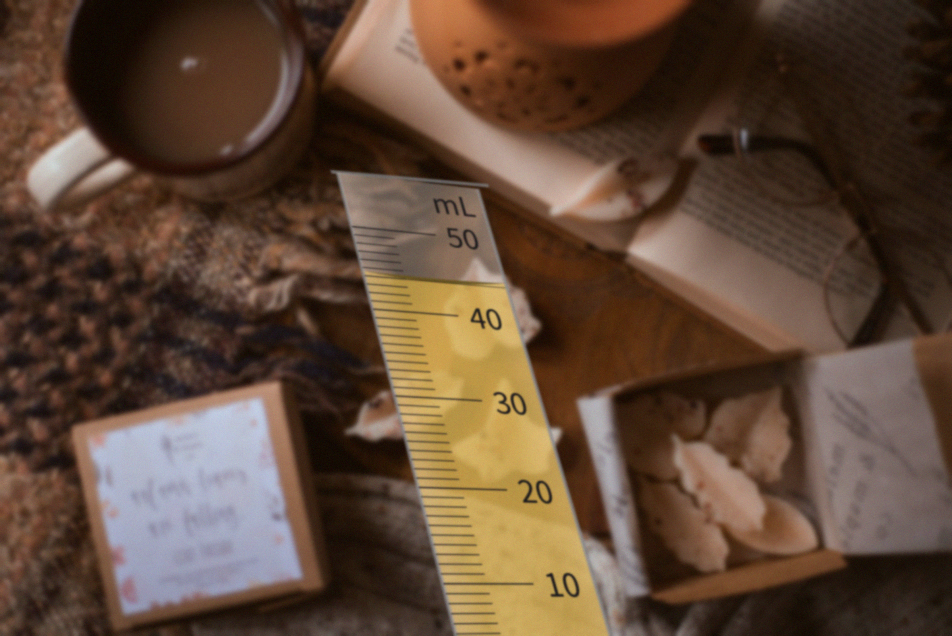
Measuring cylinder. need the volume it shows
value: 44 mL
